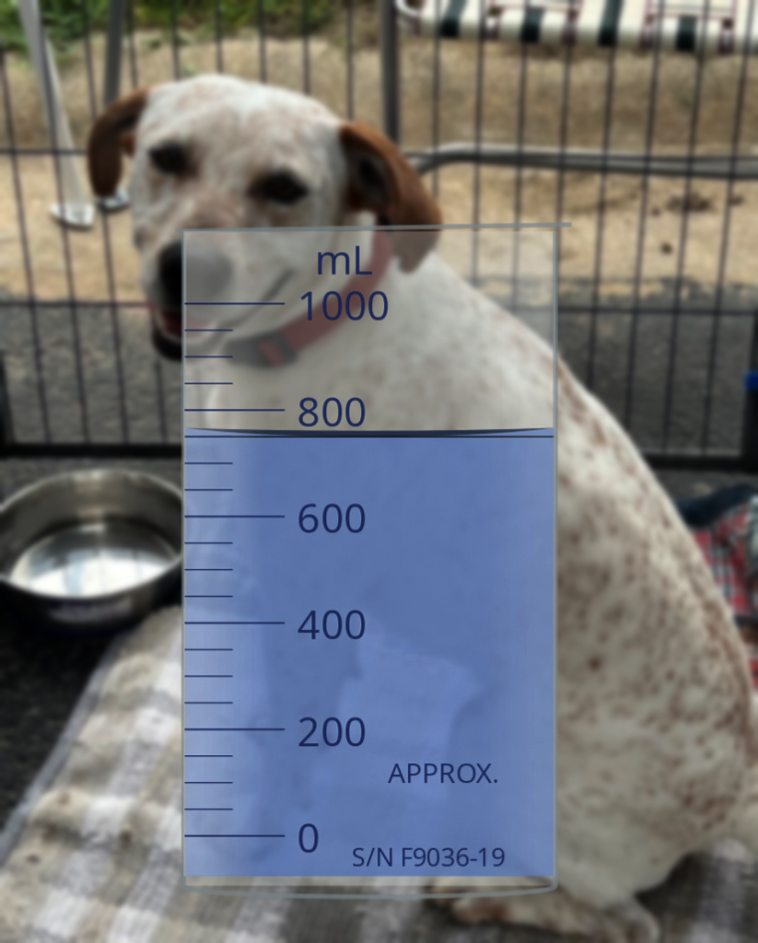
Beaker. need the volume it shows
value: 750 mL
